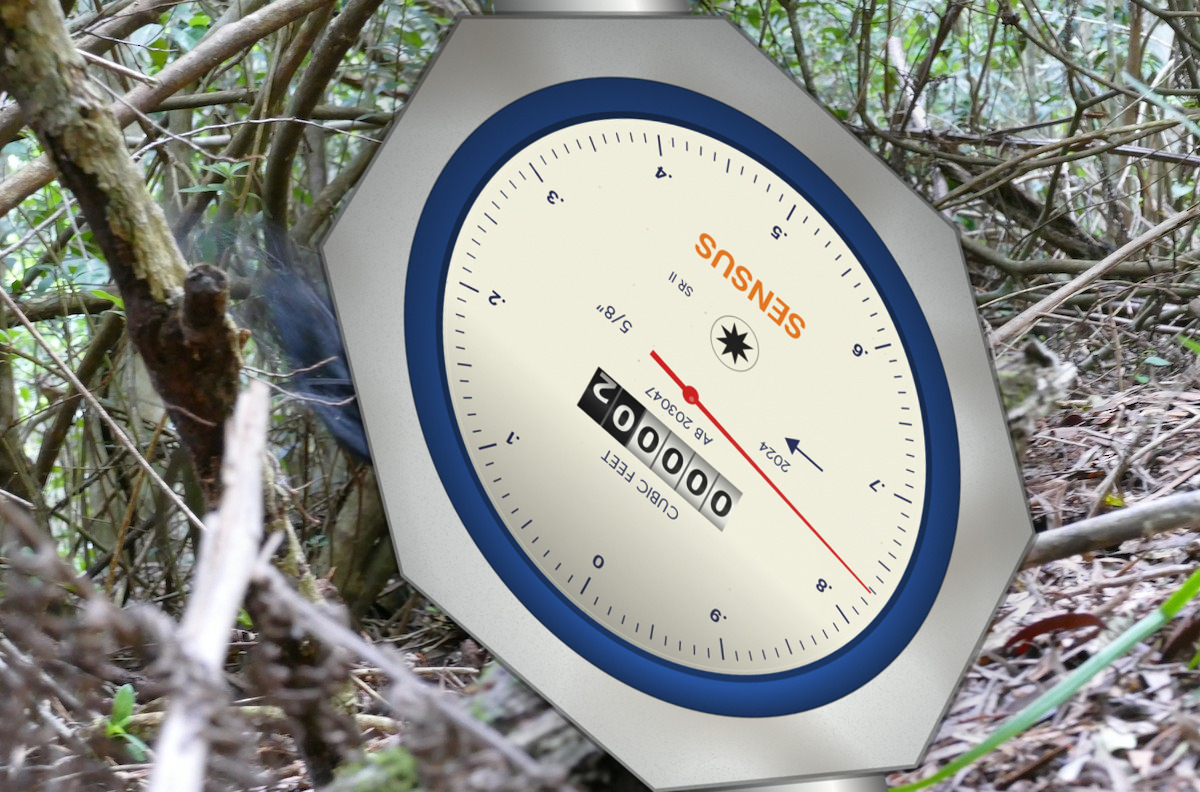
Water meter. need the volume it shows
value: 1.77 ft³
